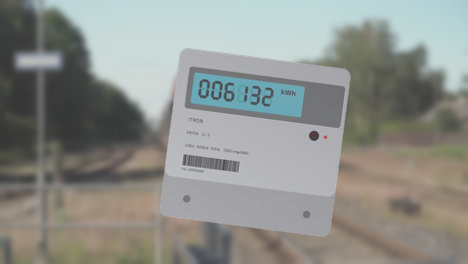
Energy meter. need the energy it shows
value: 6132 kWh
